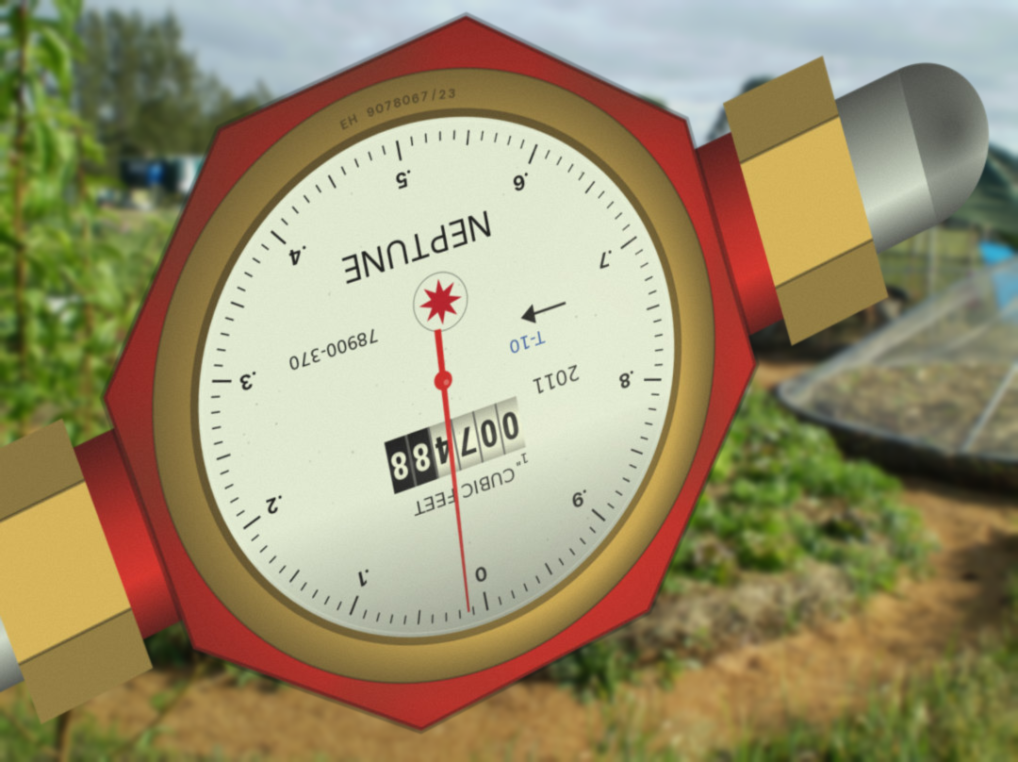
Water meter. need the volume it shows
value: 7488.01 ft³
